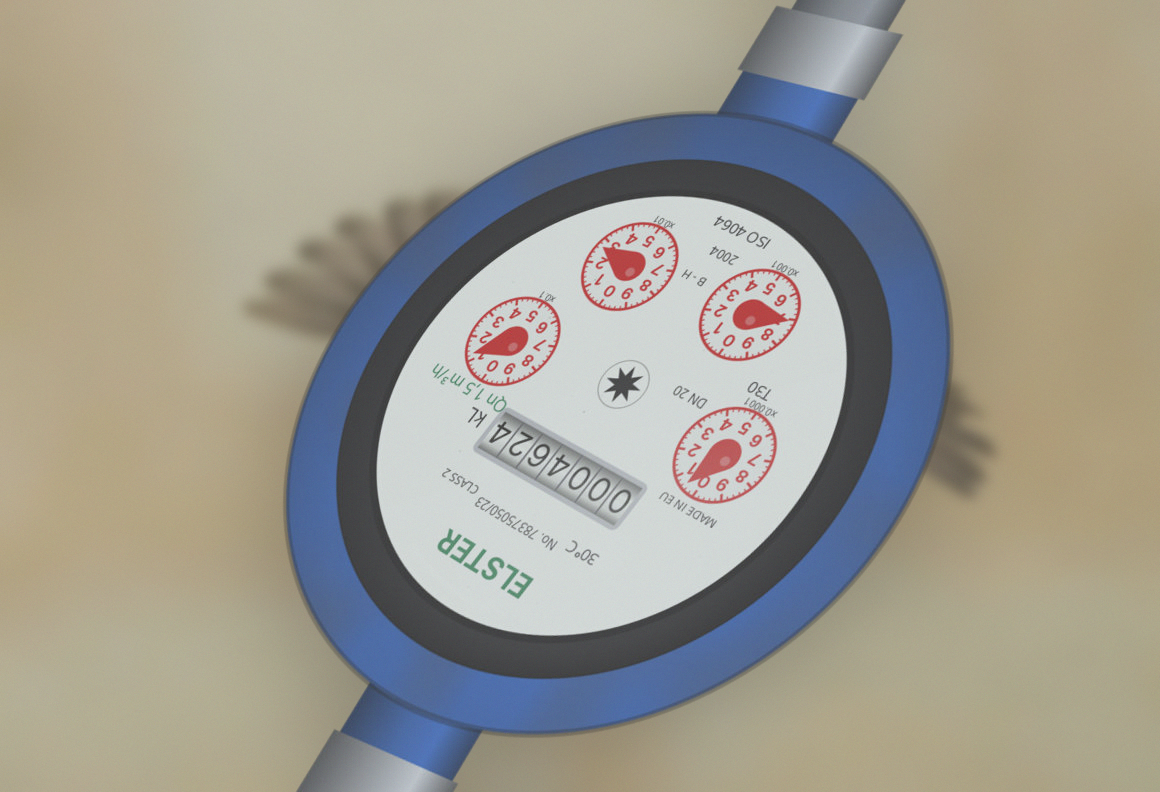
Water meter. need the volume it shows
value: 4624.1270 kL
